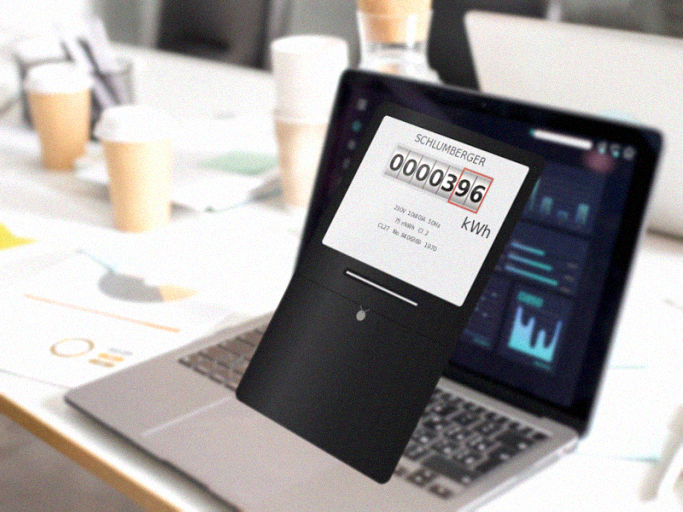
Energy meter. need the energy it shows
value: 3.96 kWh
